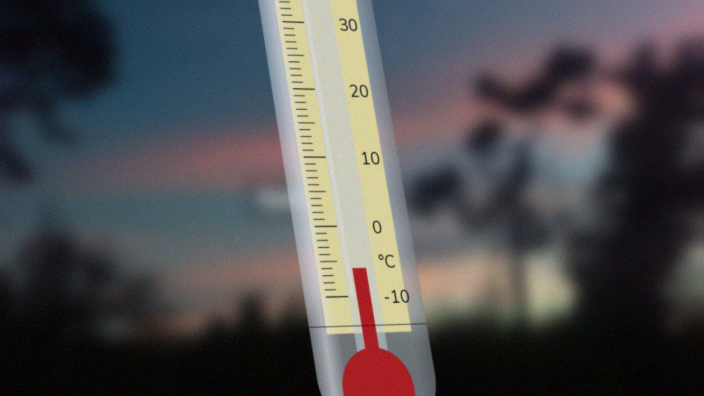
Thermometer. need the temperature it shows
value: -6 °C
